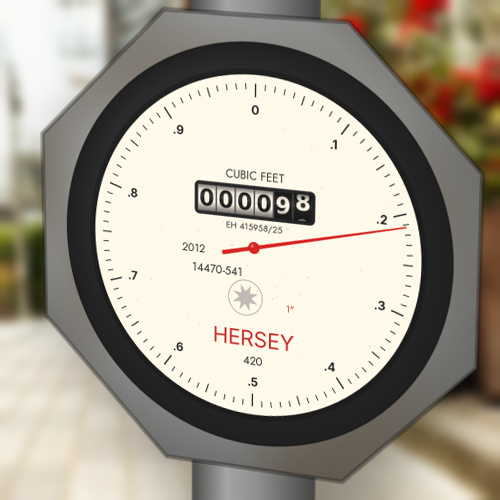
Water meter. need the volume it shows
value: 98.21 ft³
